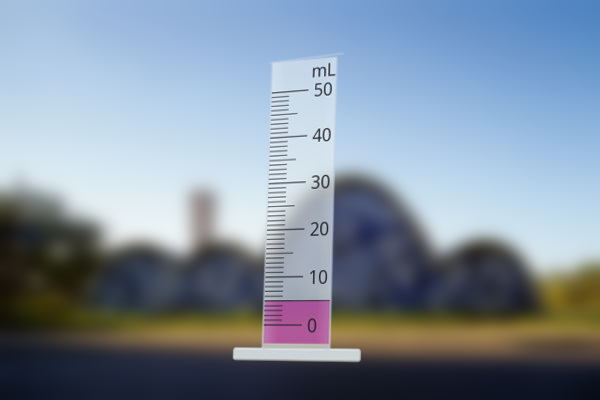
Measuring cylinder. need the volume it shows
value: 5 mL
